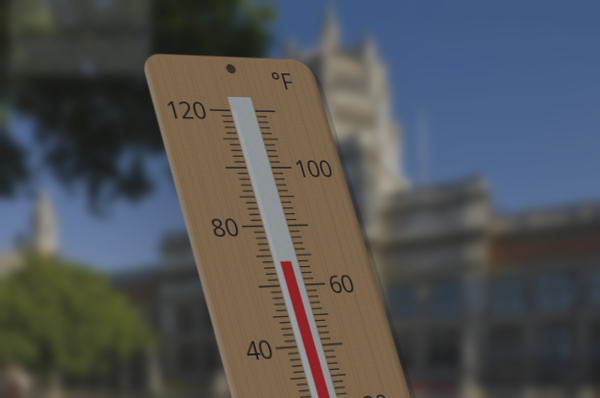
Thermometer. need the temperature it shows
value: 68 °F
